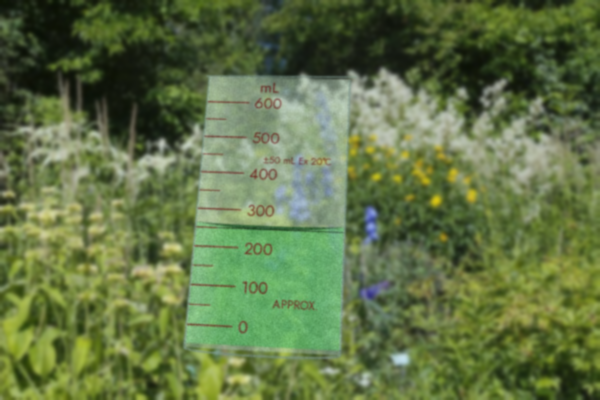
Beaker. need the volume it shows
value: 250 mL
